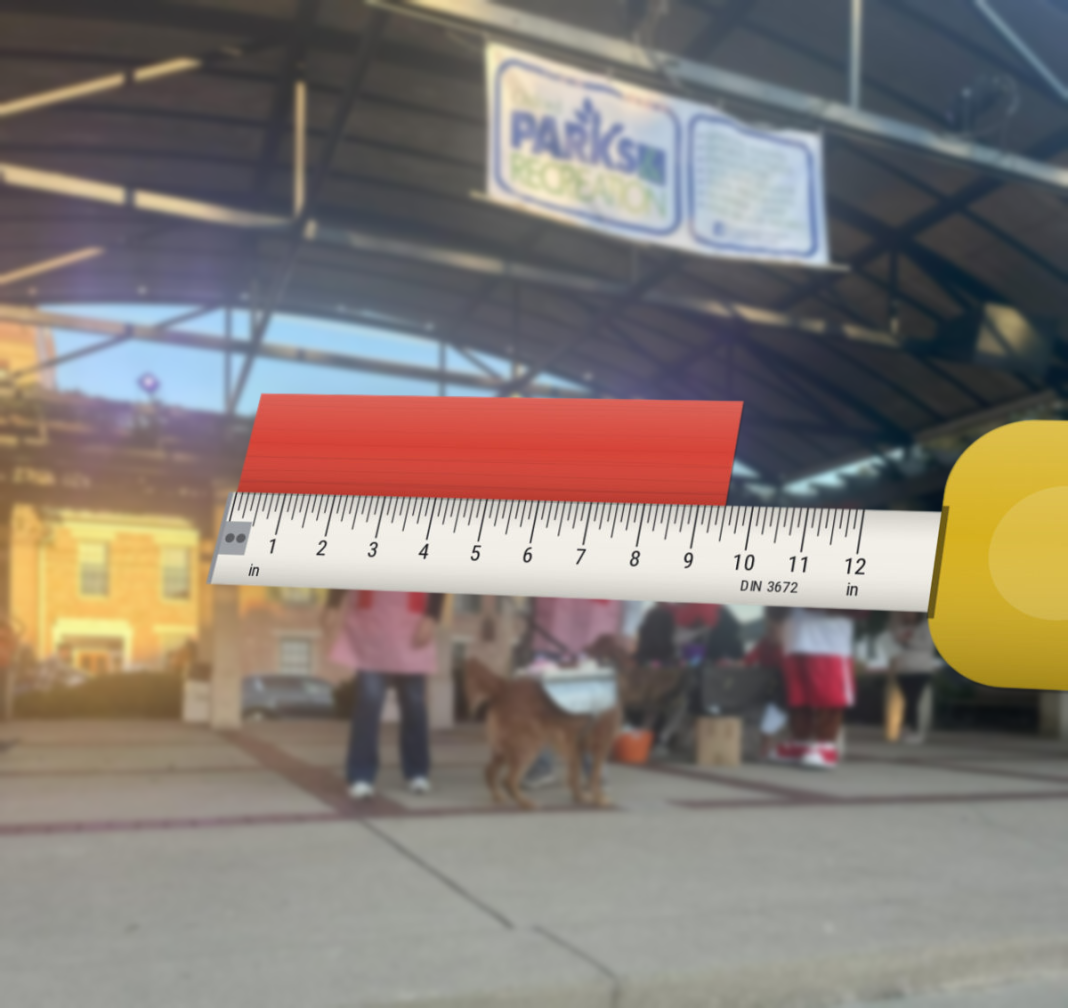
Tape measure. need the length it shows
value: 9.5 in
